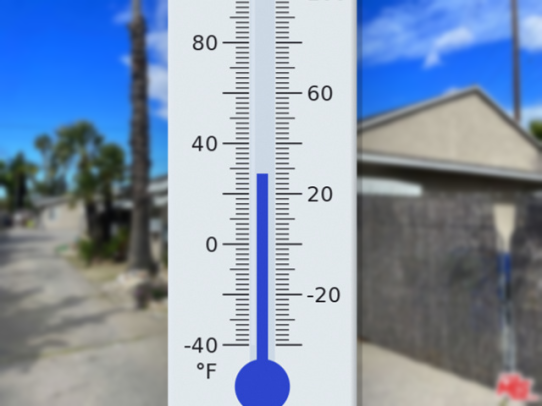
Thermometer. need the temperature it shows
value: 28 °F
